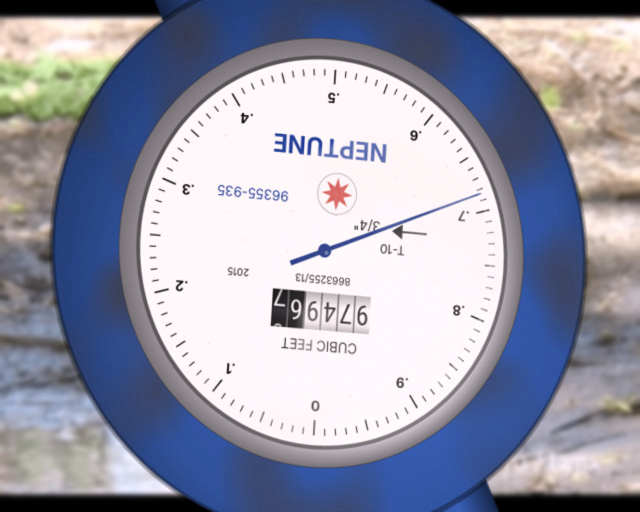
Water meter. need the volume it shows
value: 974966.68 ft³
